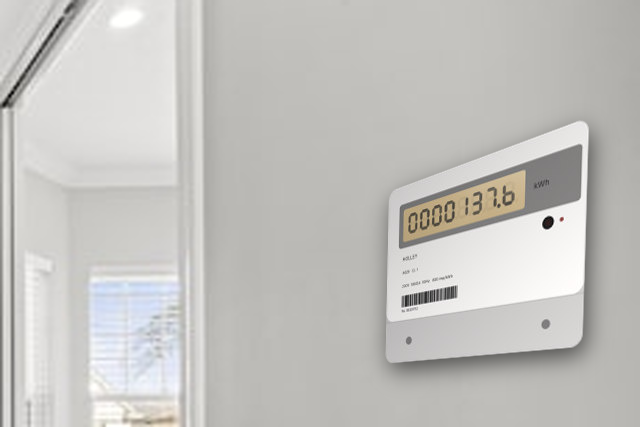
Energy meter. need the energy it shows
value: 137.6 kWh
